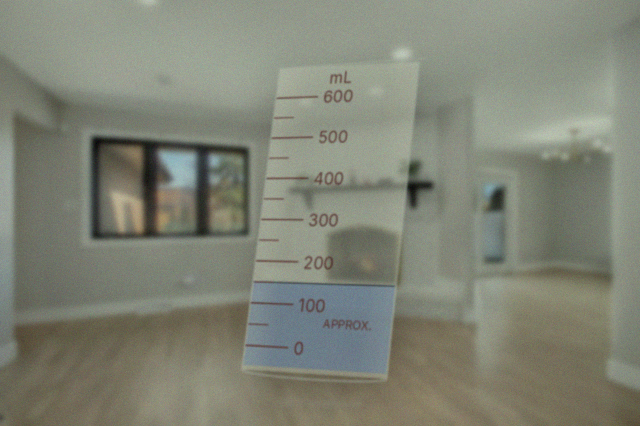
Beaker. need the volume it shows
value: 150 mL
